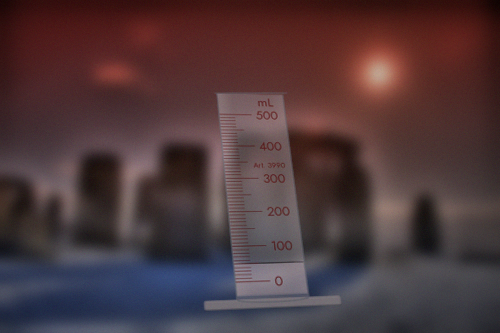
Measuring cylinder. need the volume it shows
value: 50 mL
